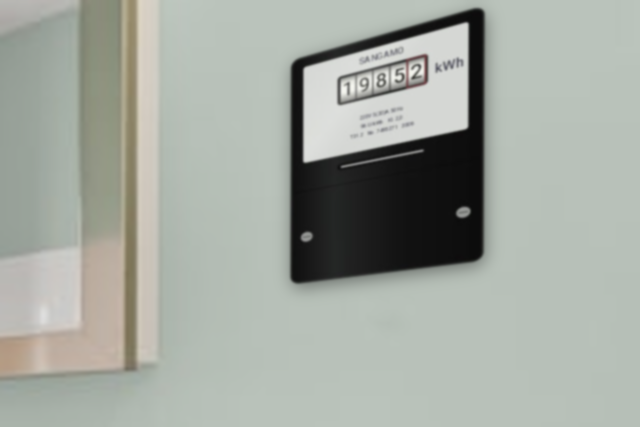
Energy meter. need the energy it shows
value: 1985.2 kWh
